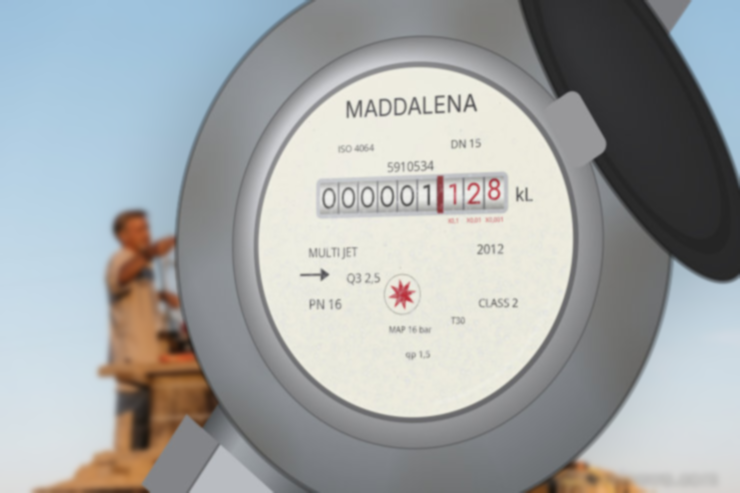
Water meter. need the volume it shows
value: 1.128 kL
